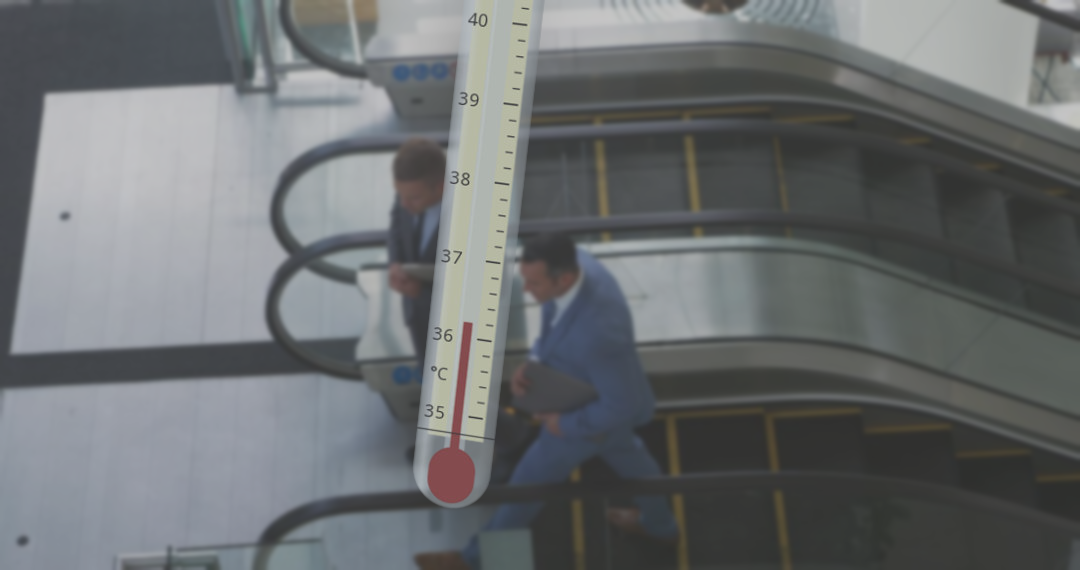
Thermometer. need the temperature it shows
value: 36.2 °C
